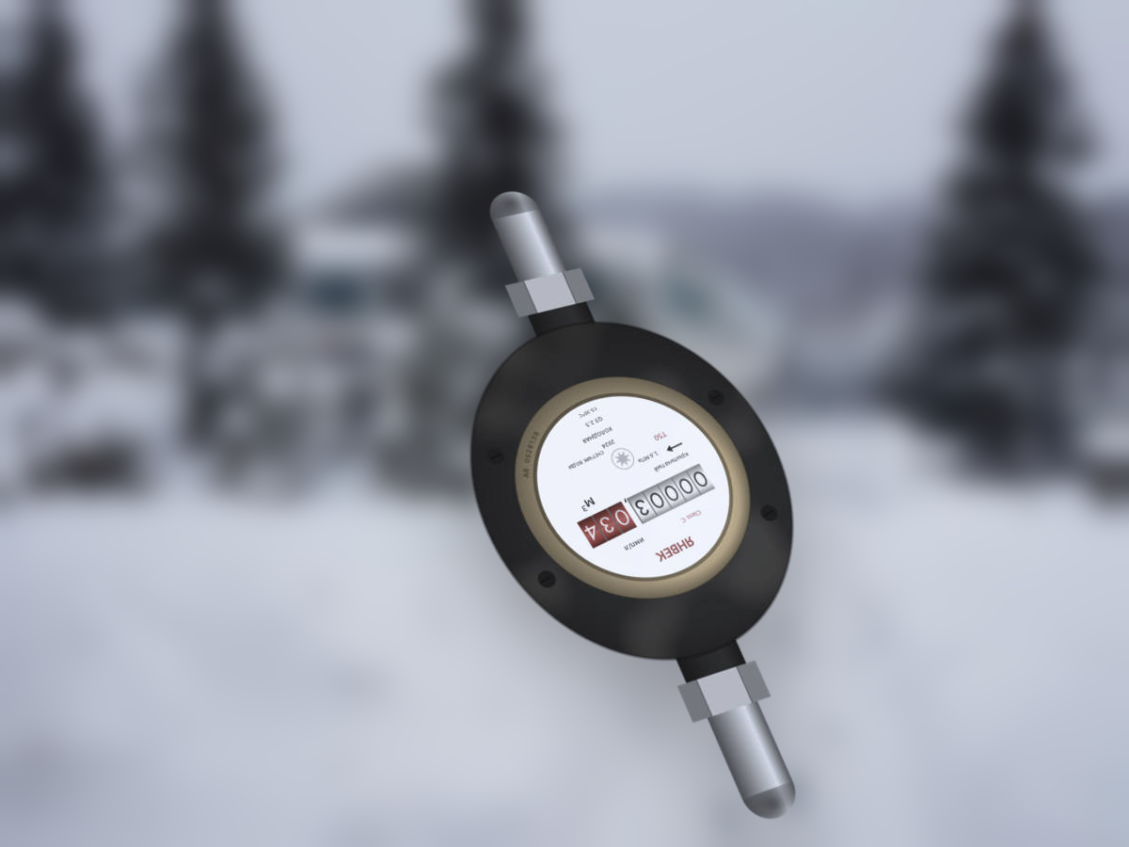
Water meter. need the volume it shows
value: 3.034 m³
